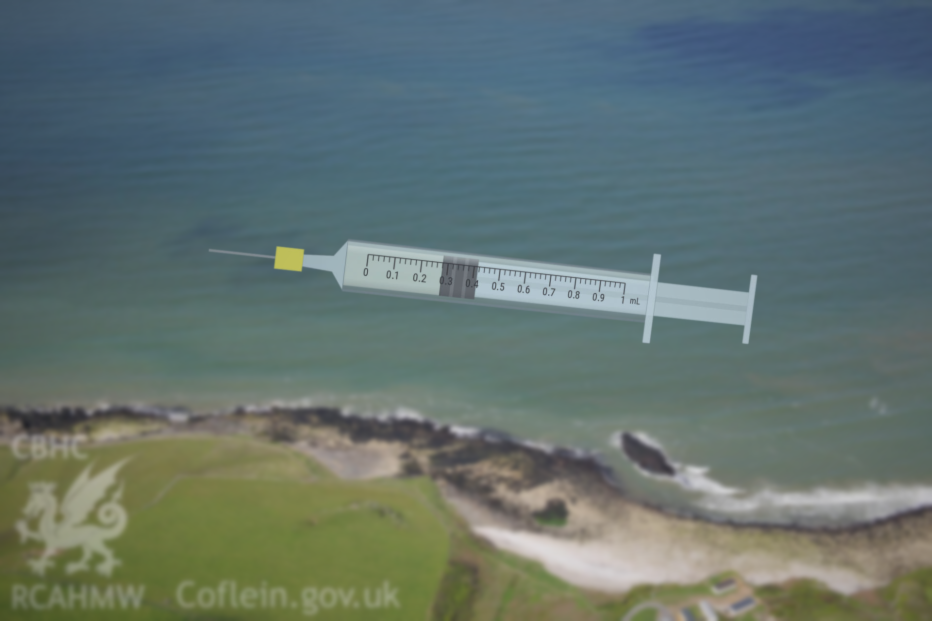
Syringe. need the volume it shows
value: 0.28 mL
